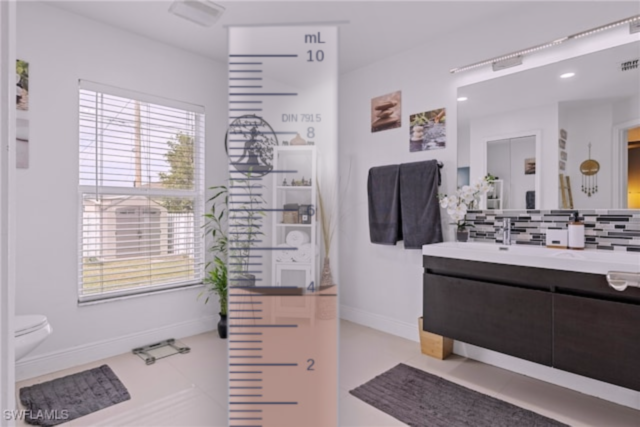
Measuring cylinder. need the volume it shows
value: 3.8 mL
